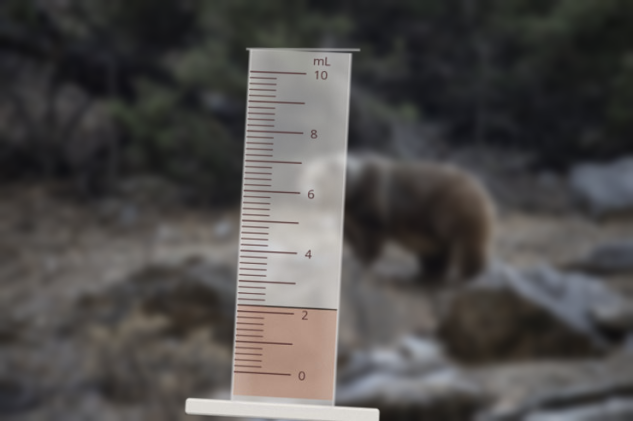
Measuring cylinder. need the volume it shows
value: 2.2 mL
